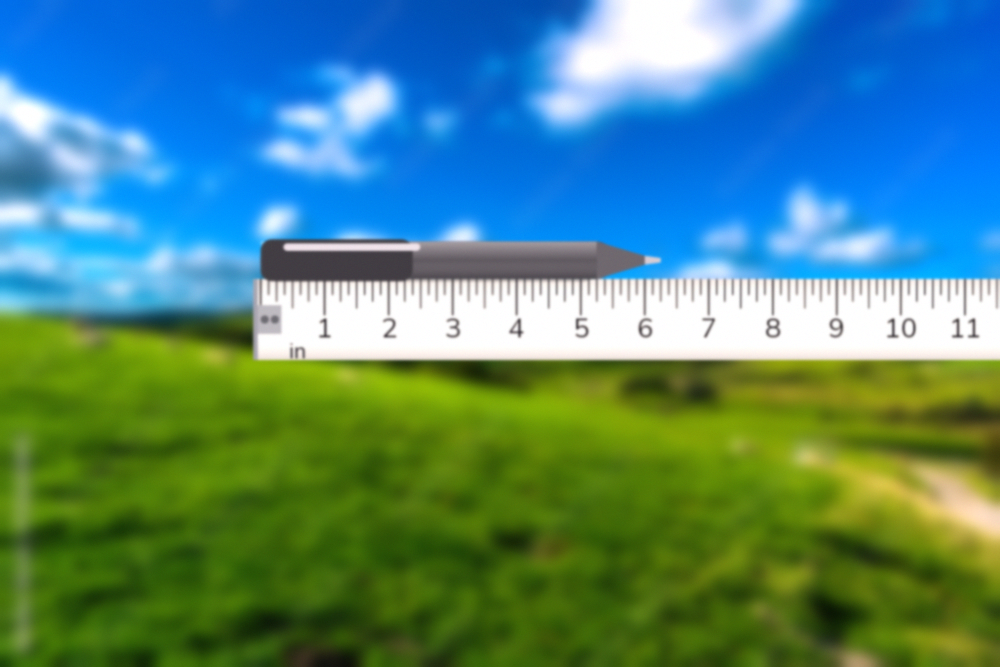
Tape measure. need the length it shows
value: 6.25 in
